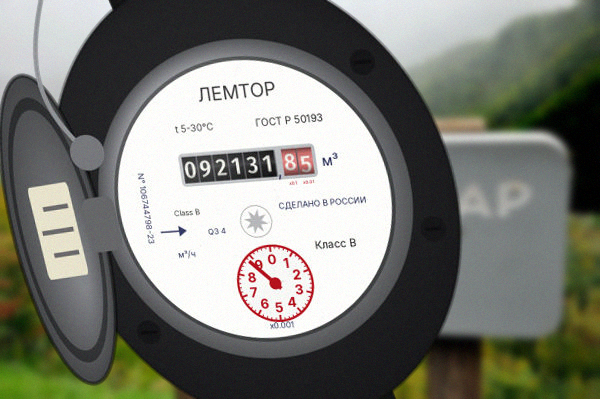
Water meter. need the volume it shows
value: 92131.848 m³
